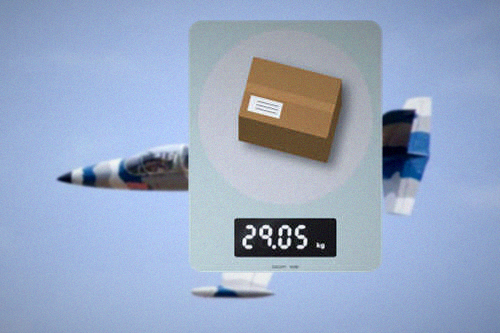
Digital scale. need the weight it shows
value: 29.05 kg
